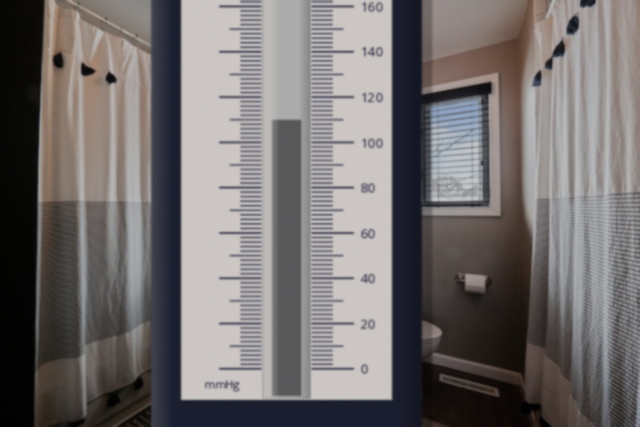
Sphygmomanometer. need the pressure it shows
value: 110 mmHg
